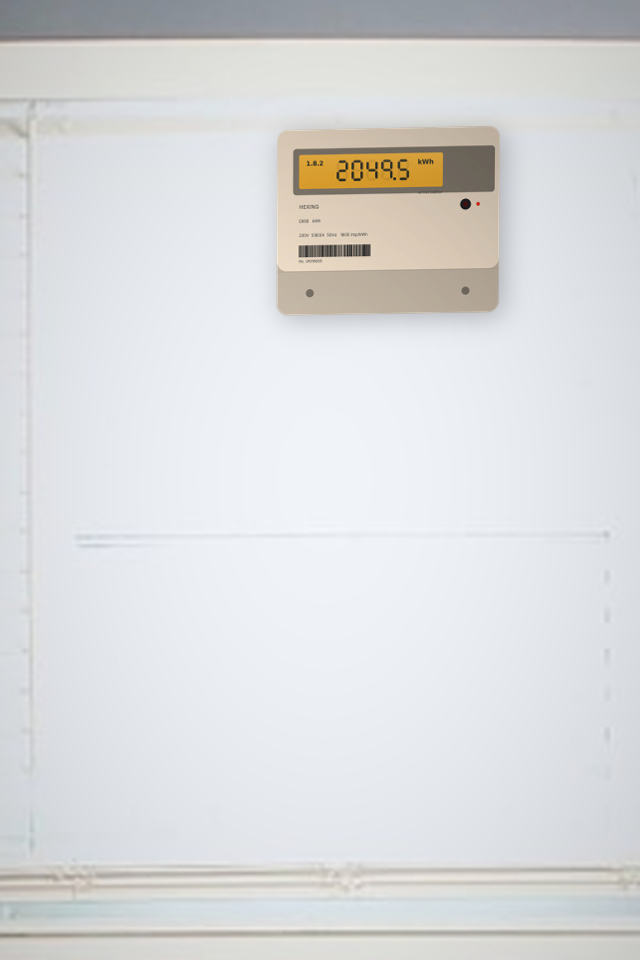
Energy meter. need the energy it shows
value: 2049.5 kWh
